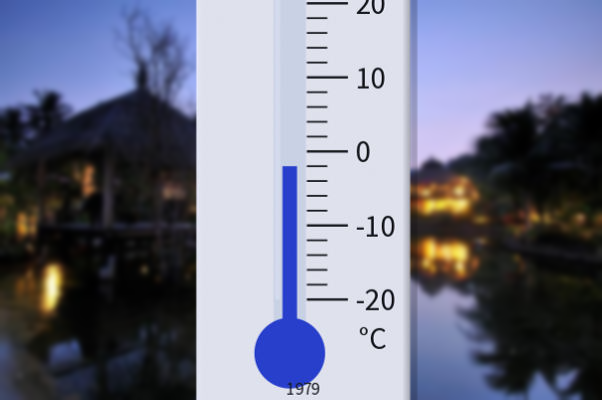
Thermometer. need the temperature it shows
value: -2 °C
